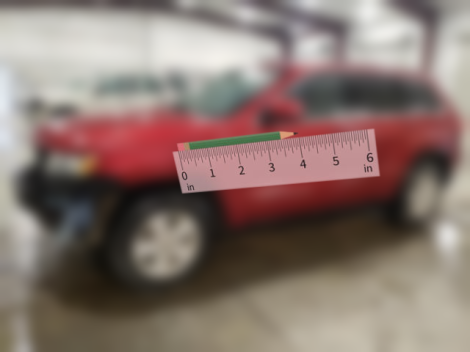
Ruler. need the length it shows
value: 4 in
